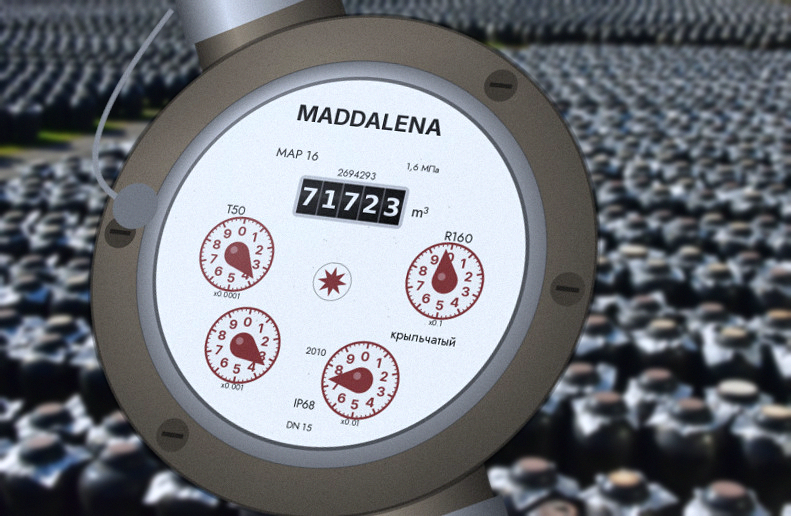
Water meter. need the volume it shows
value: 71722.9733 m³
